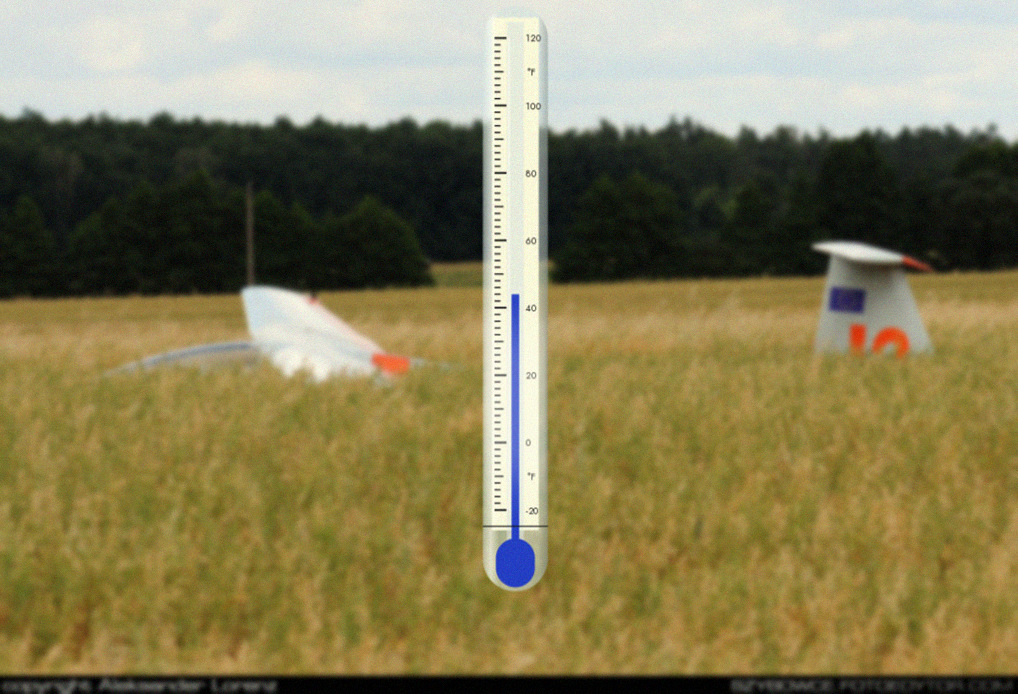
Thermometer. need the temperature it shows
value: 44 °F
